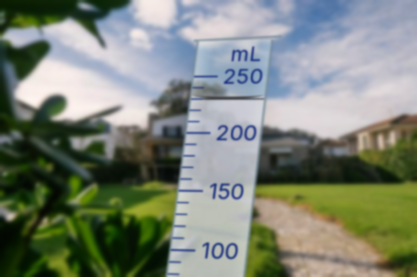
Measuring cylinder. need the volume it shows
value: 230 mL
